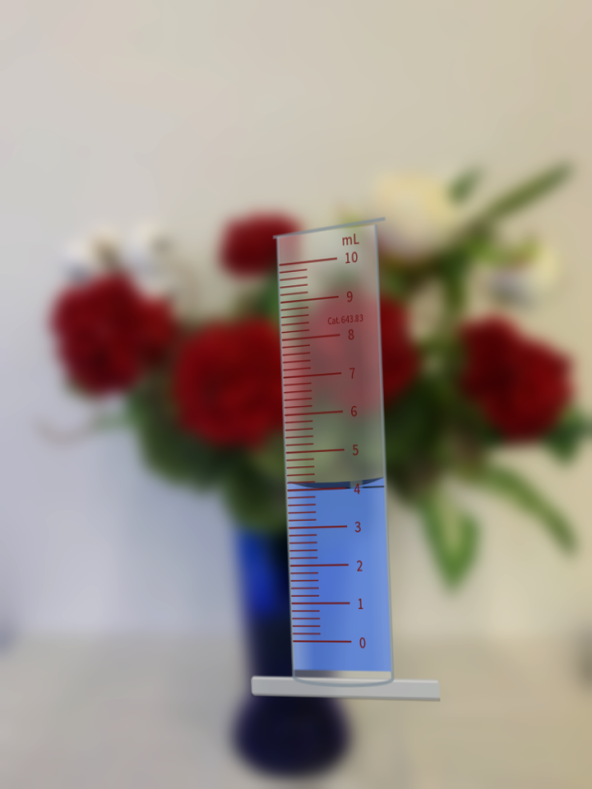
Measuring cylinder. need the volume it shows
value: 4 mL
